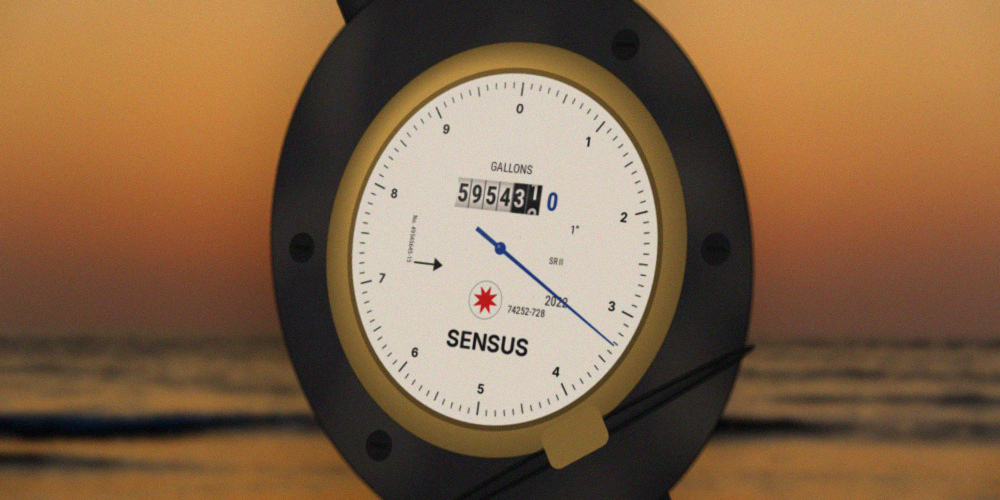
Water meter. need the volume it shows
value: 5954313.3 gal
